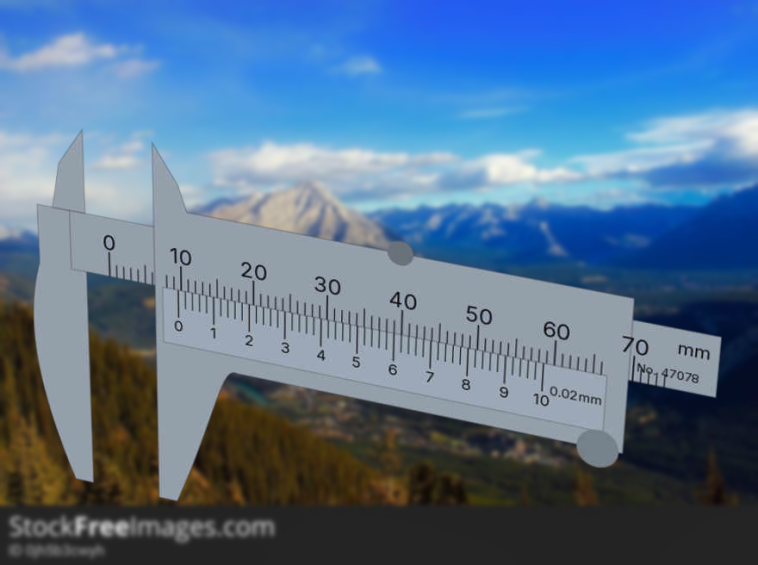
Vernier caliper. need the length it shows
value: 9.6 mm
